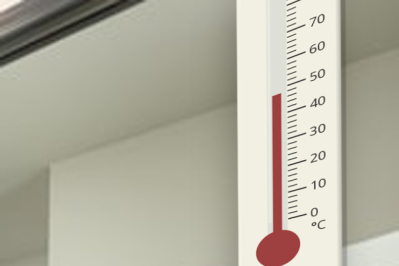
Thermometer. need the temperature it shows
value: 48 °C
